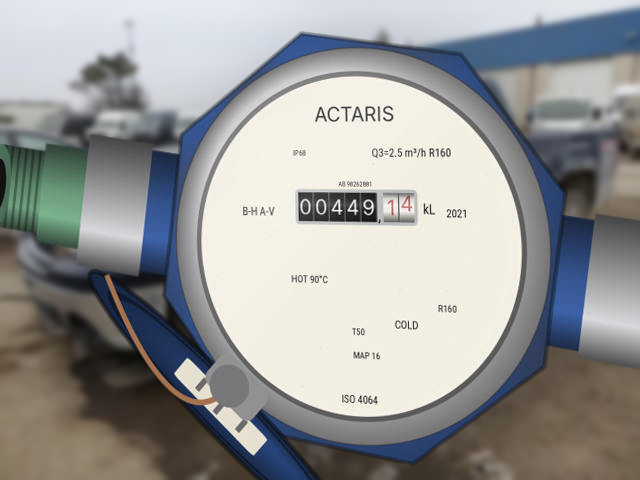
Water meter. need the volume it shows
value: 449.14 kL
